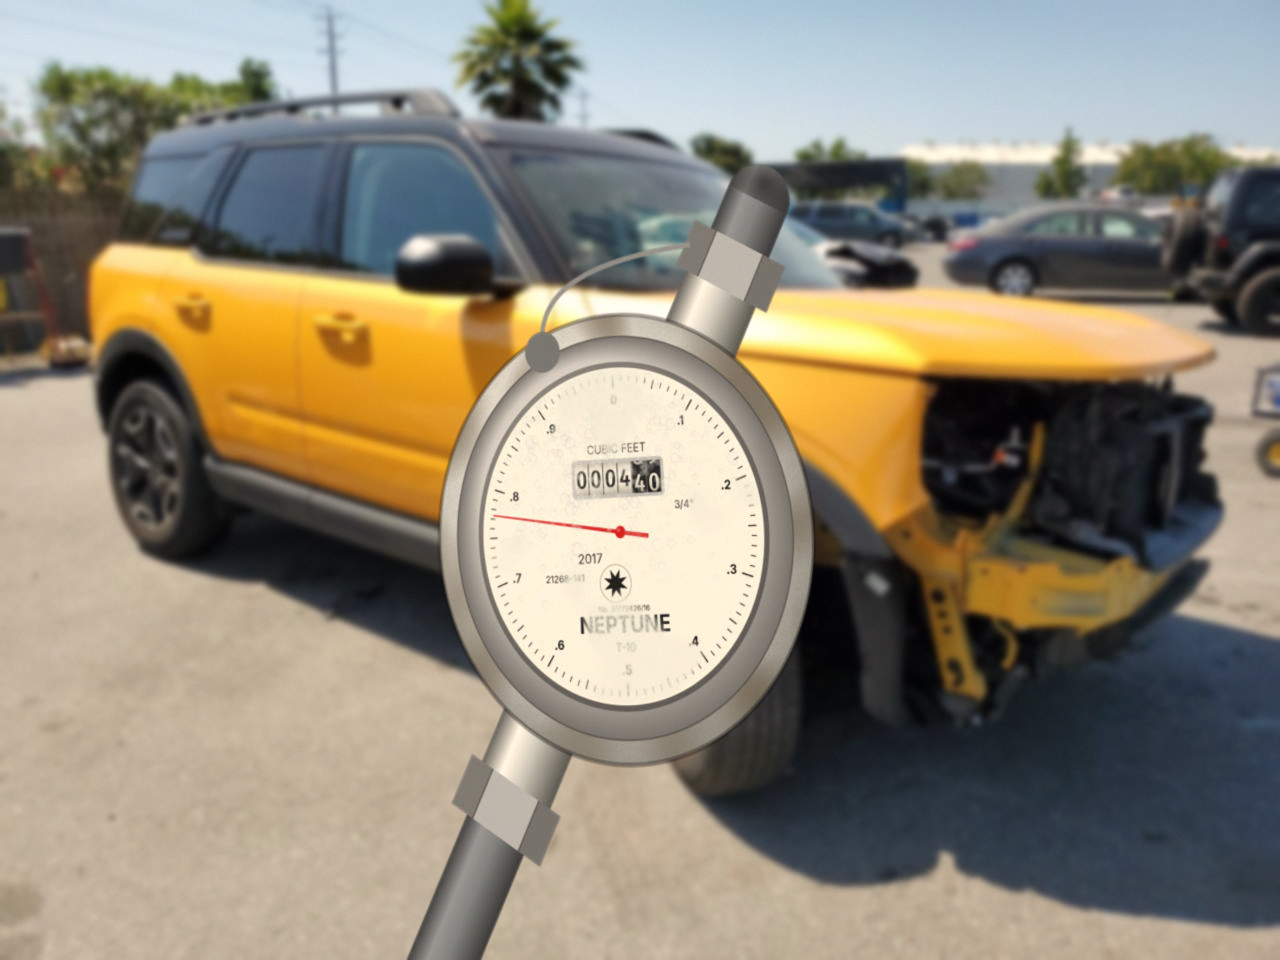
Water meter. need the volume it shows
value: 439.77 ft³
